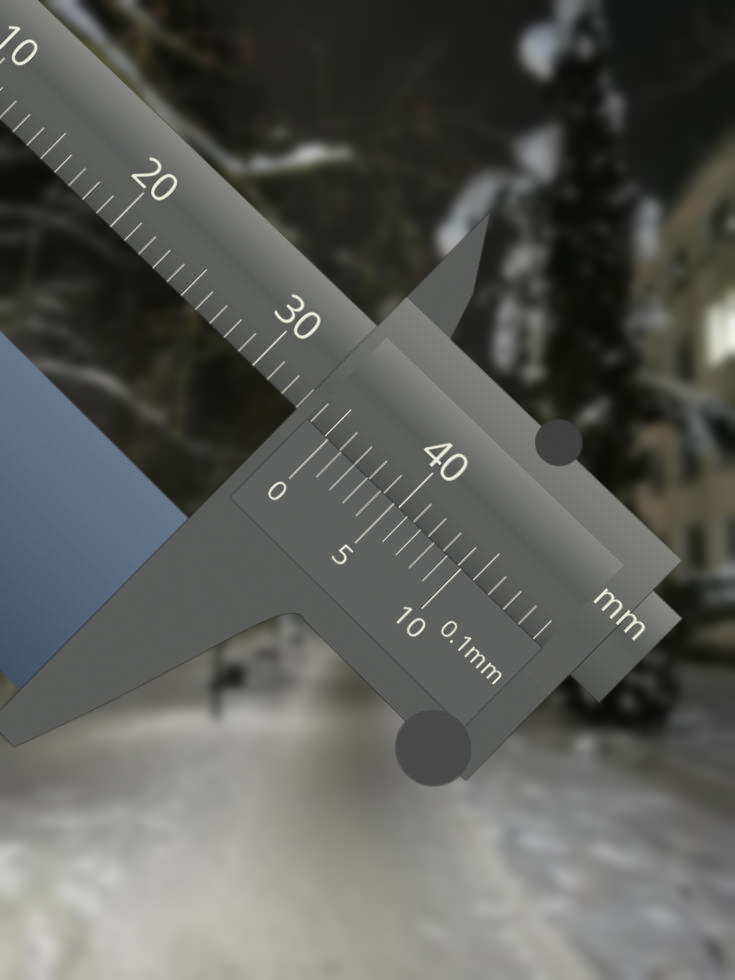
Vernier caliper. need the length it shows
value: 35.2 mm
